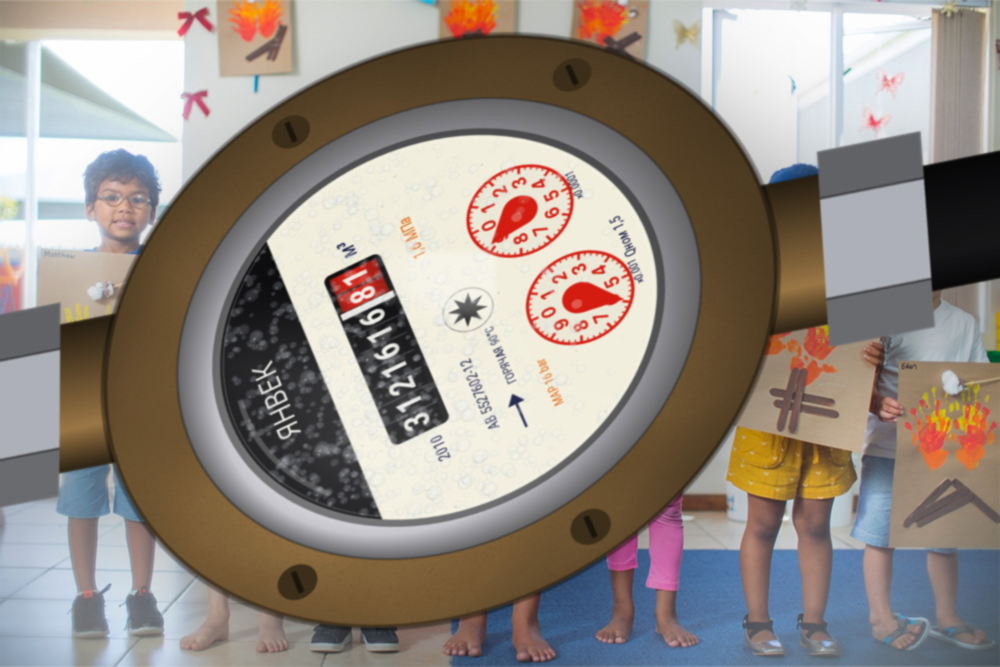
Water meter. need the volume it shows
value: 3121616.8159 m³
